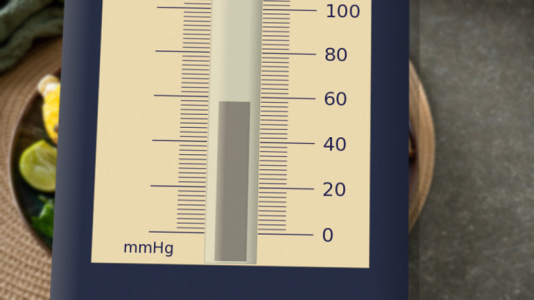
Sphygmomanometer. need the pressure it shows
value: 58 mmHg
